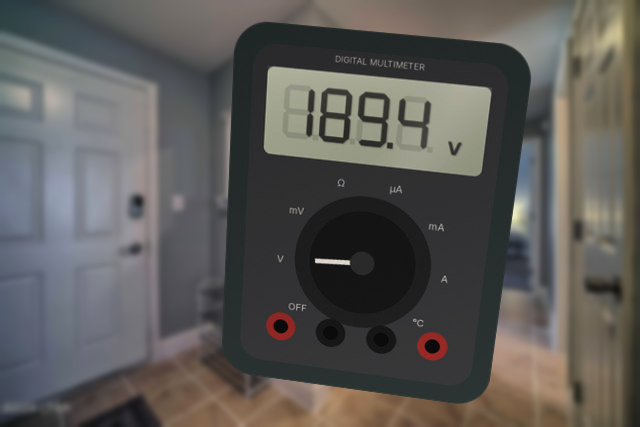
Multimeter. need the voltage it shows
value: 189.4 V
